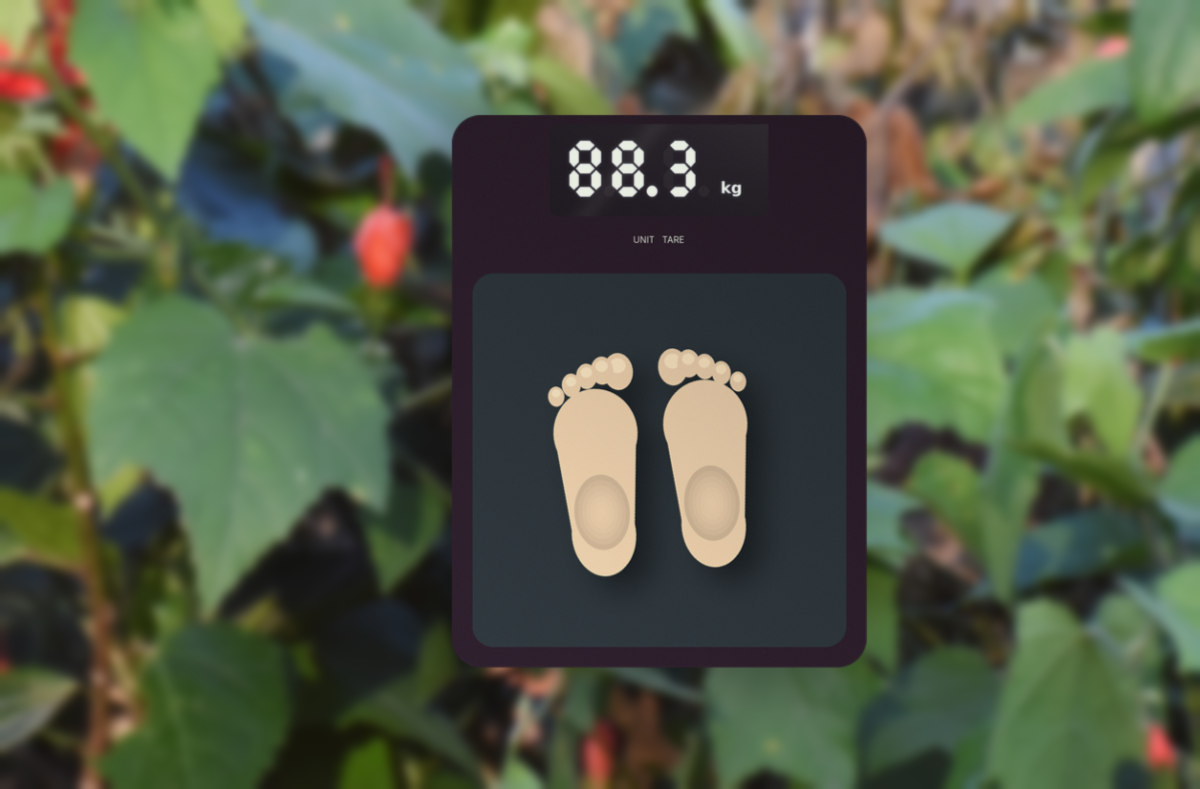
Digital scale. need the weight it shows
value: 88.3 kg
